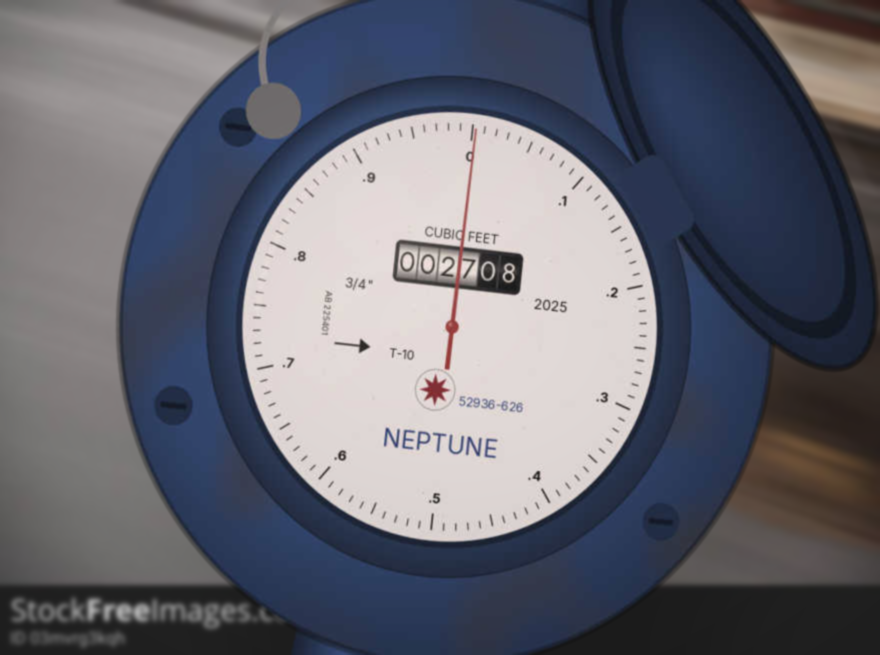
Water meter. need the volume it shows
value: 2708.00 ft³
